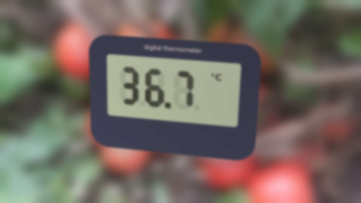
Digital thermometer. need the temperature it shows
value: 36.7 °C
